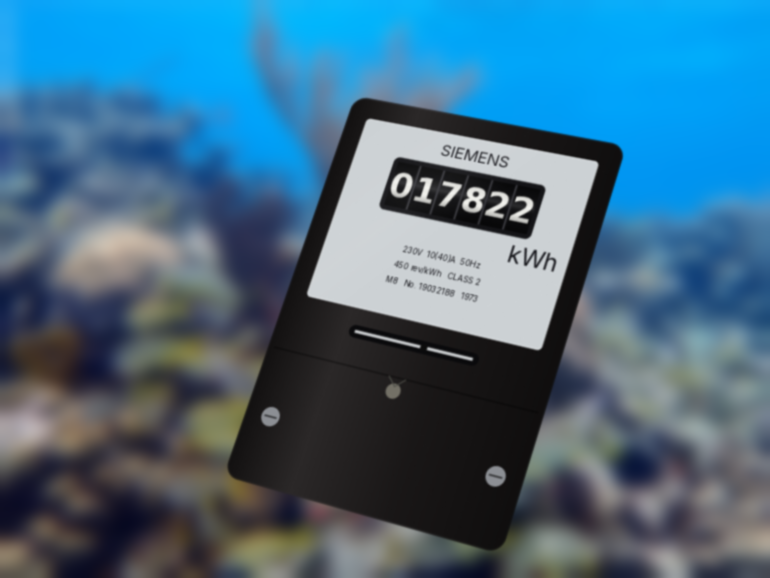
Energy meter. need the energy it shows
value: 17822 kWh
